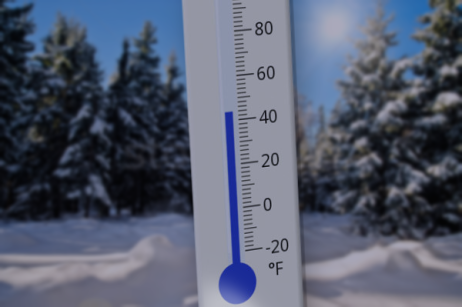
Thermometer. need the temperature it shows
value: 44 °F
